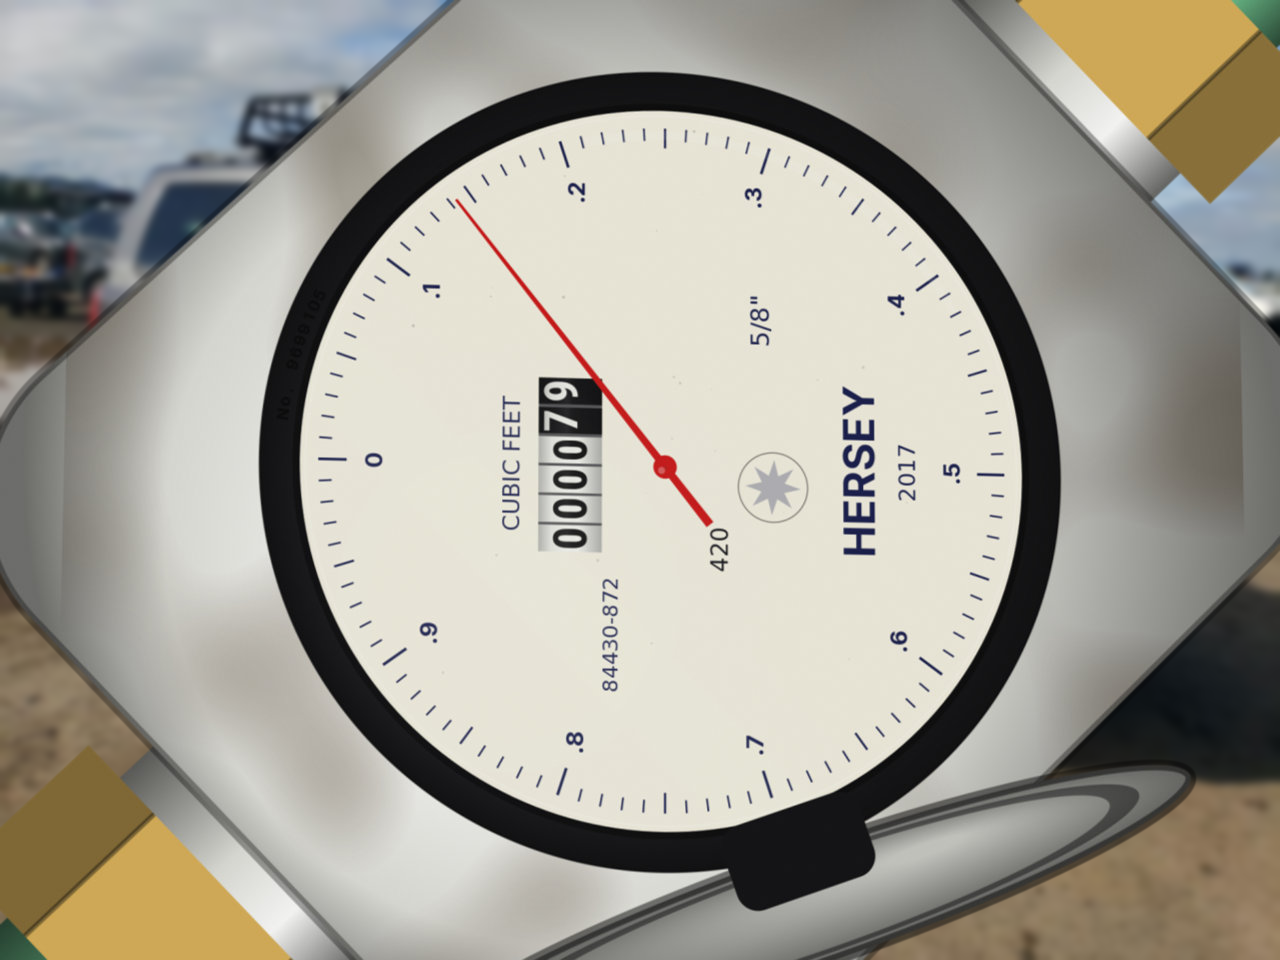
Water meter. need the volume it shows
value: 79.14 ft³
